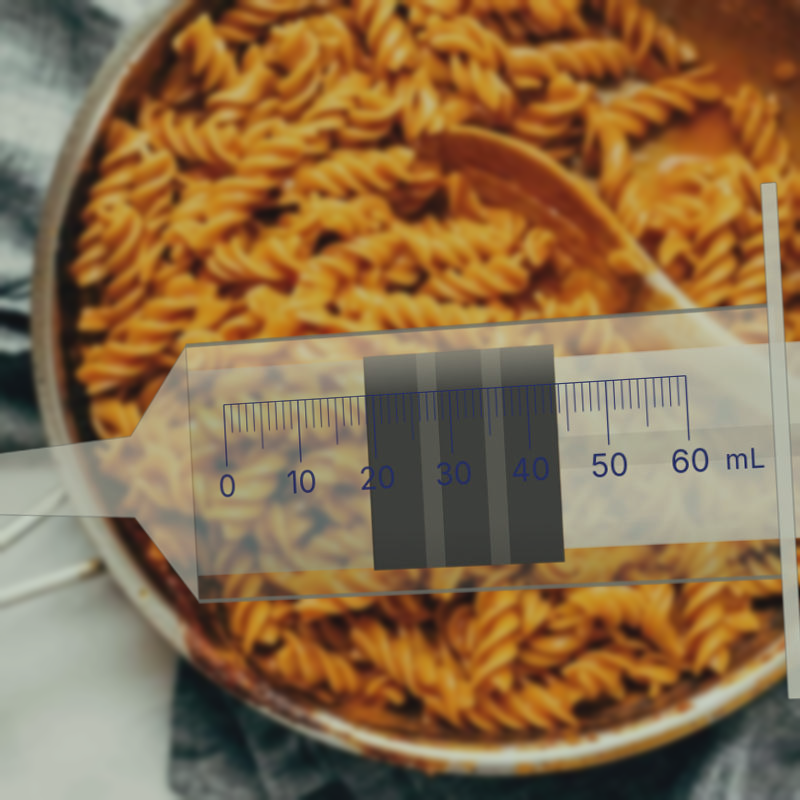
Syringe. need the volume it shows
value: 19 mL
